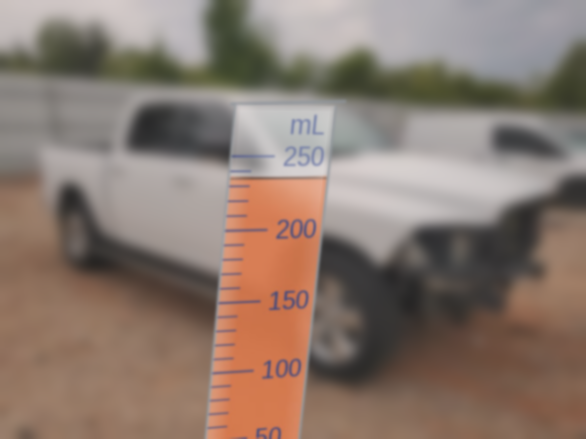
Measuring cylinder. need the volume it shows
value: 235 mL
